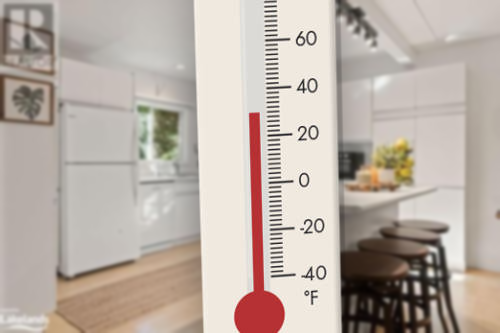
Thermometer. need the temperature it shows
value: 30 °F
